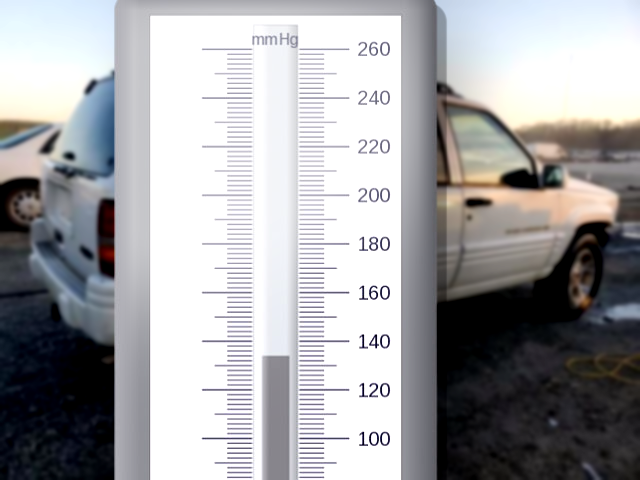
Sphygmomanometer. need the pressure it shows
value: 134 mmHg
